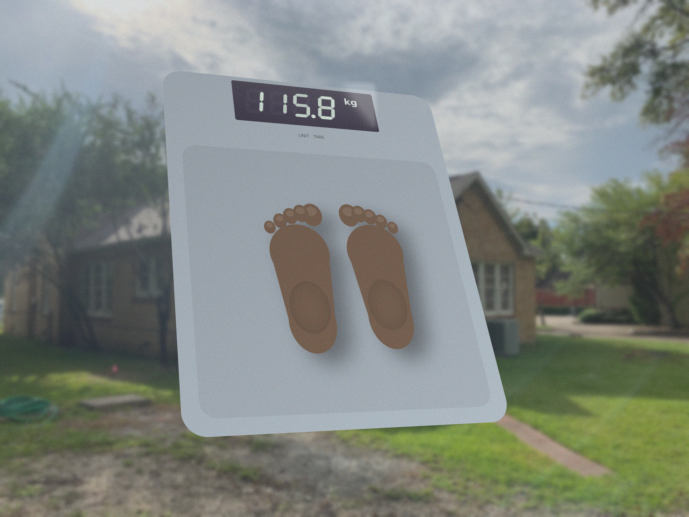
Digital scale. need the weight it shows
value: 115.8 kg
